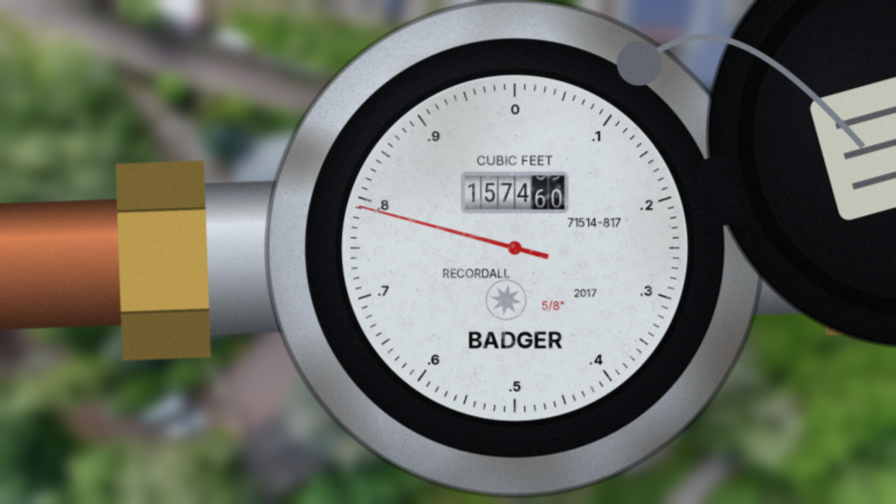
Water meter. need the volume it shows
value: 157459.79 ft³
